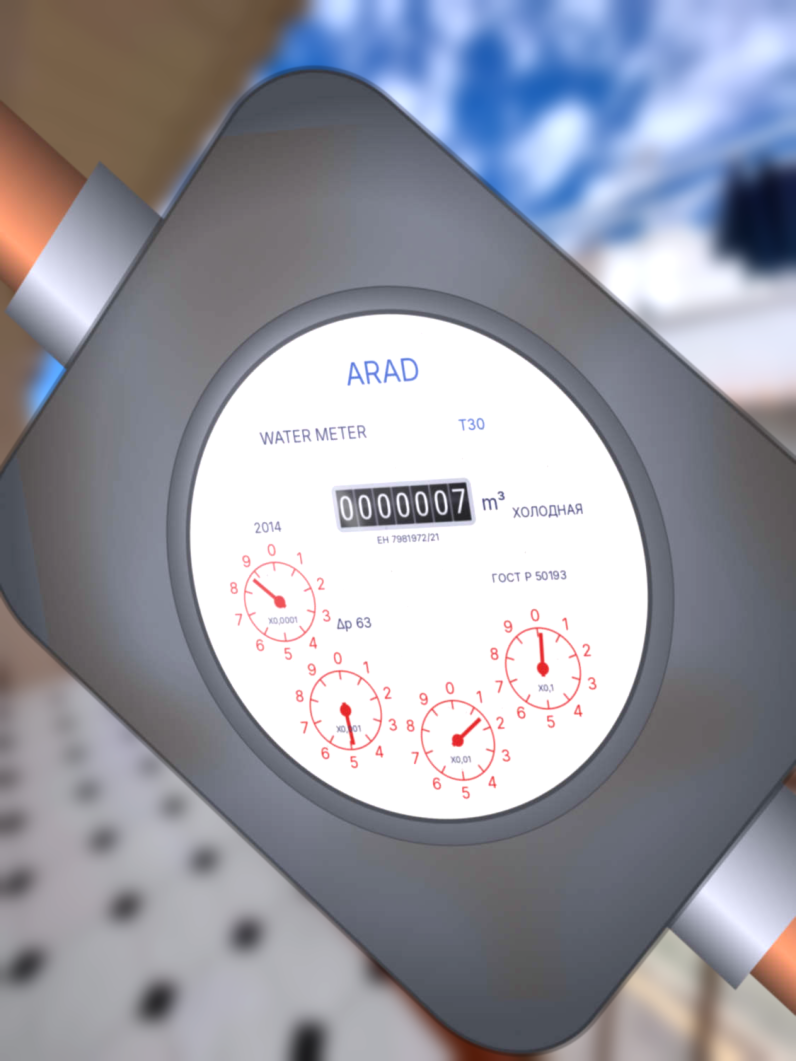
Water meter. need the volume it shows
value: 7.0148 m³
